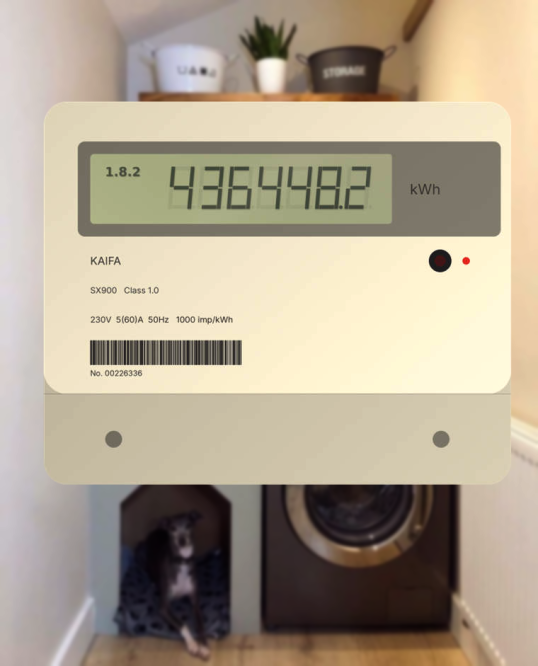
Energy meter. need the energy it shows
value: 436448.2 kWh
